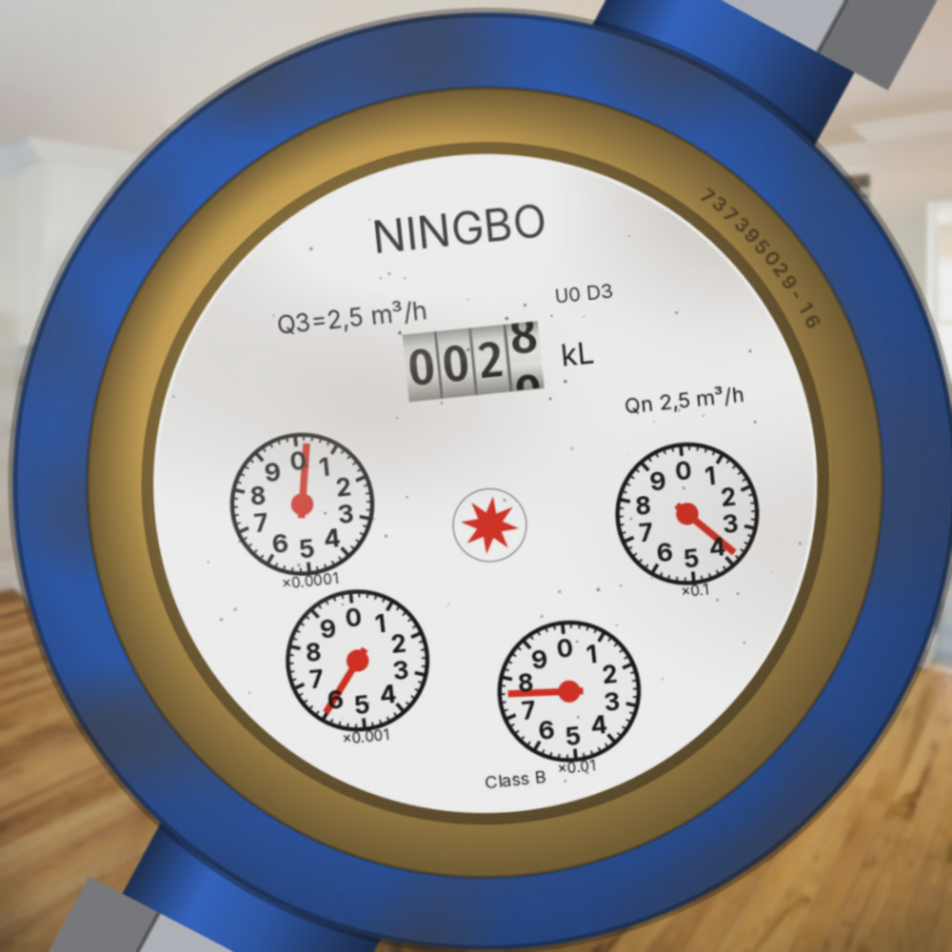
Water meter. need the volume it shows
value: 28.3760 kL
